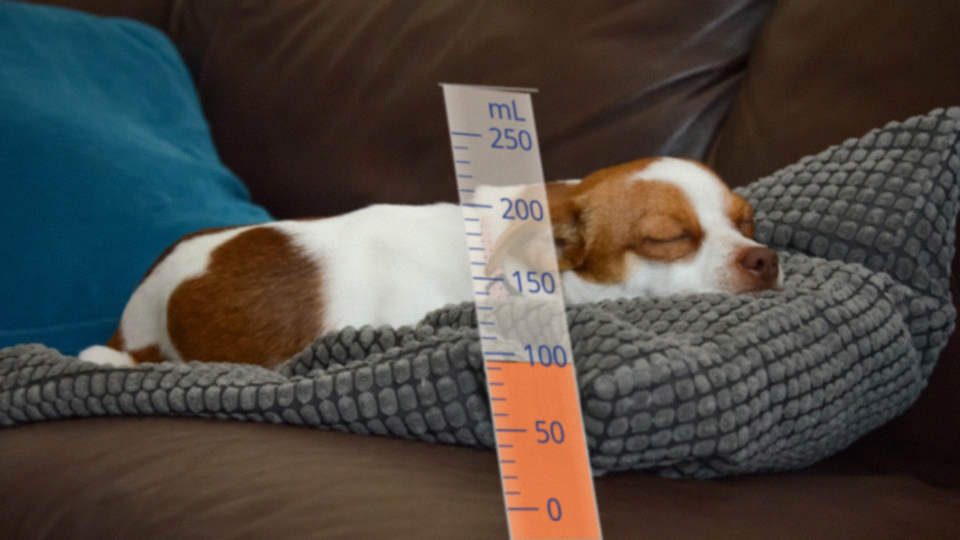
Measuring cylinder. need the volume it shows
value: 95 mL
